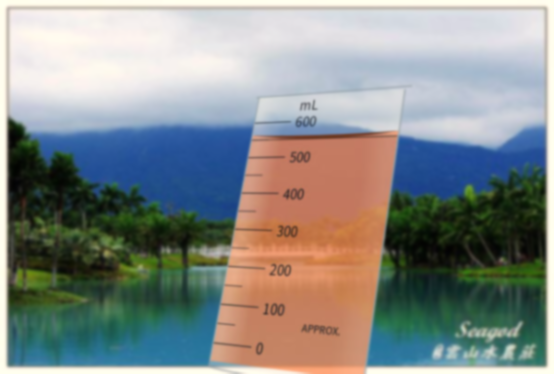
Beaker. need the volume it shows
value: 550 mL
